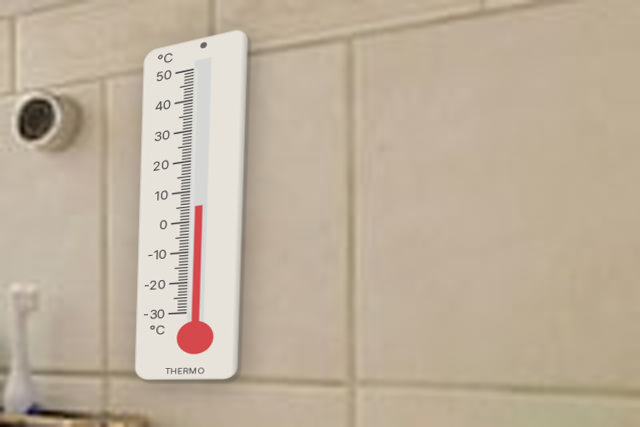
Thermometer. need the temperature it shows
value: 5 °C
